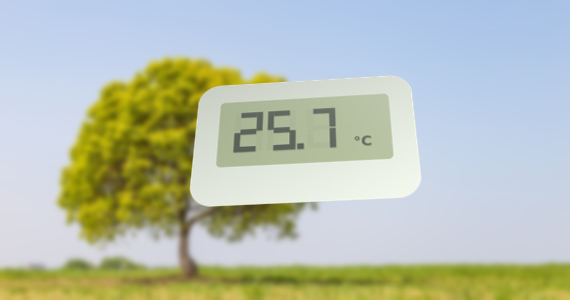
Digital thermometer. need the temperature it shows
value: 25.7 °C
